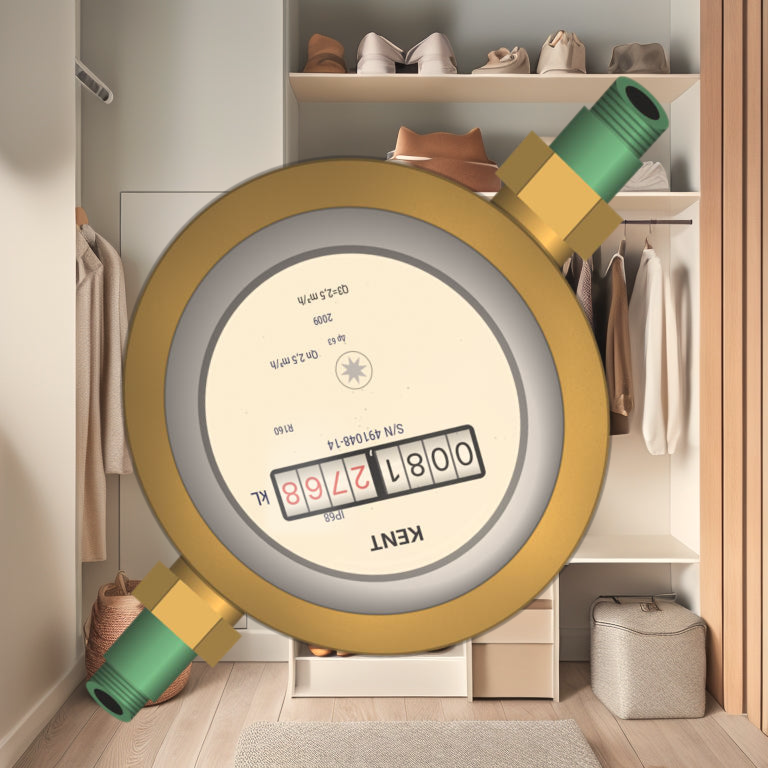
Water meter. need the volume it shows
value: 81.2768 kL
